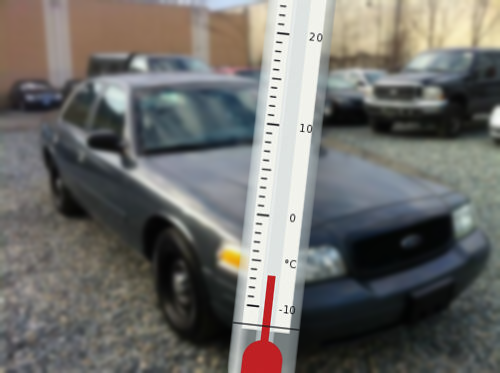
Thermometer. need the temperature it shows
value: -6.5 °C
